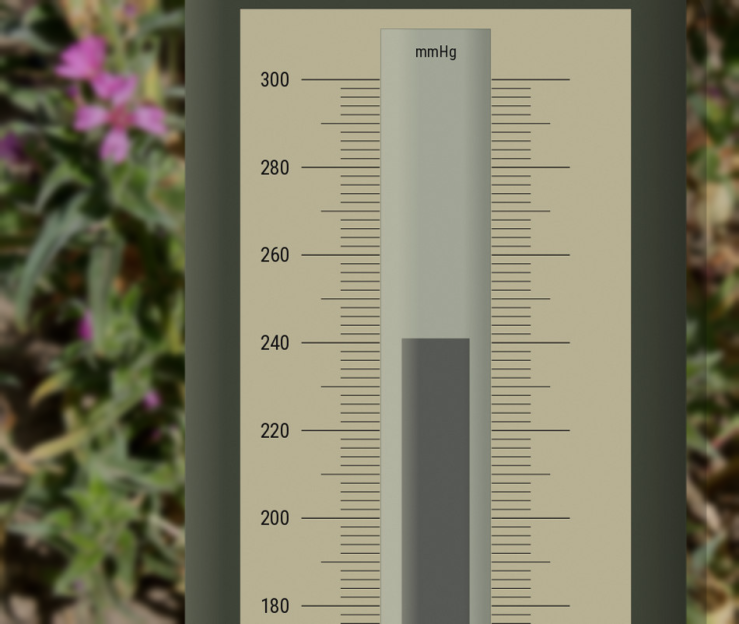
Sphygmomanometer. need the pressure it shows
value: 241 mmHg
